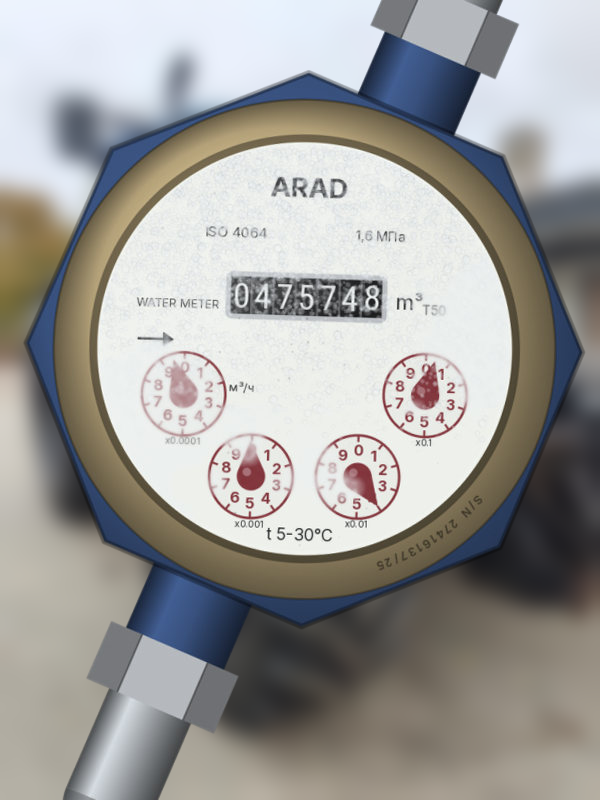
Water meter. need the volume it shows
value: 475748.0399 m³
